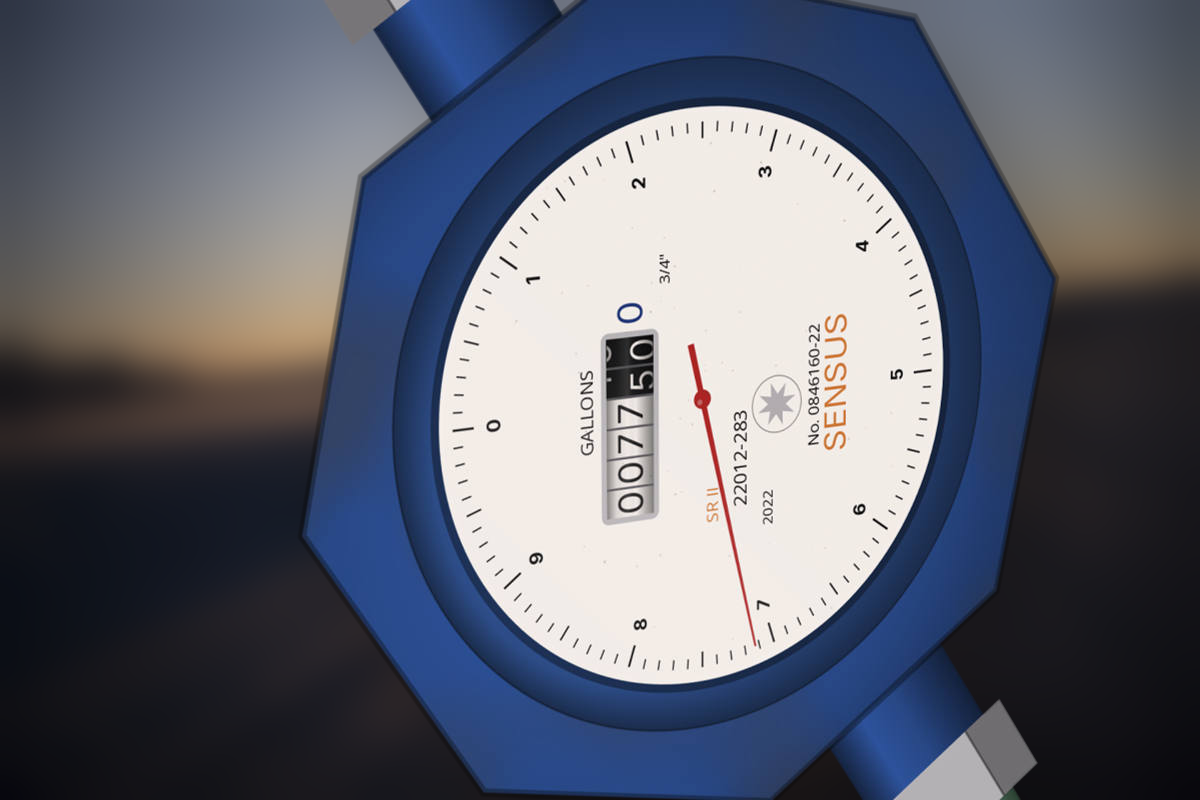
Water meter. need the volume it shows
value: 77497.1 gal
